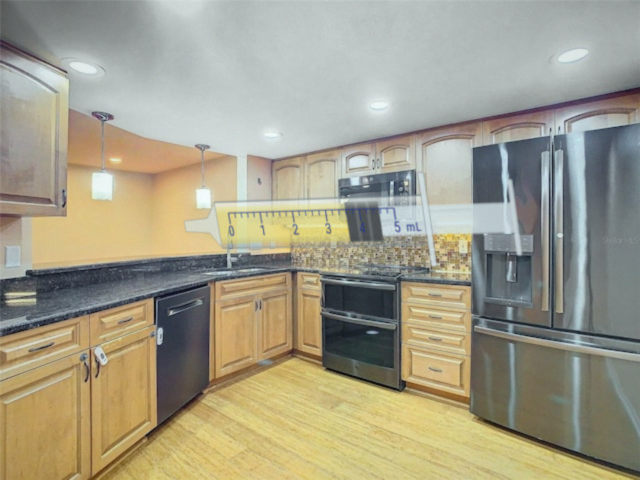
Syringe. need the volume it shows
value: 3.6 mL
